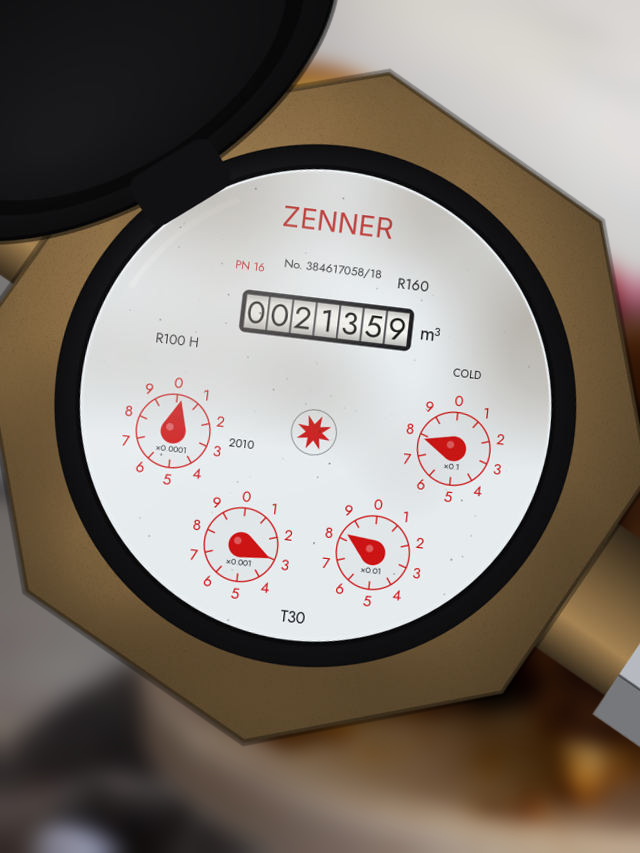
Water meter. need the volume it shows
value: 21359.7830 m³
